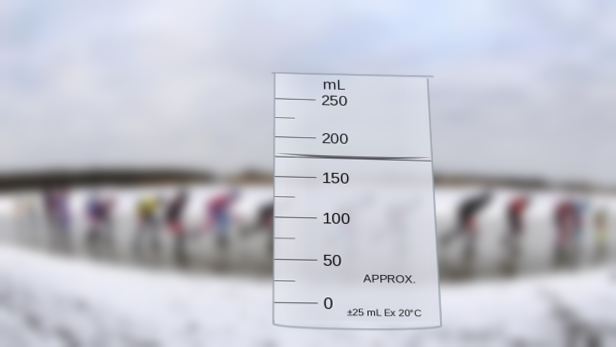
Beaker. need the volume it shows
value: 175 mL
